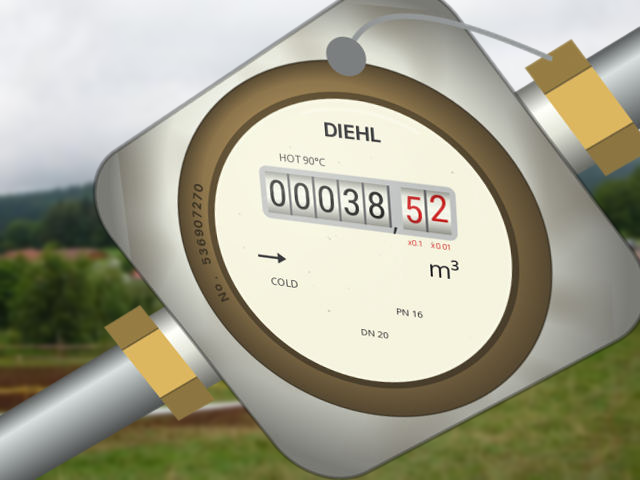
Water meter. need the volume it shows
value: 38.52 m³
